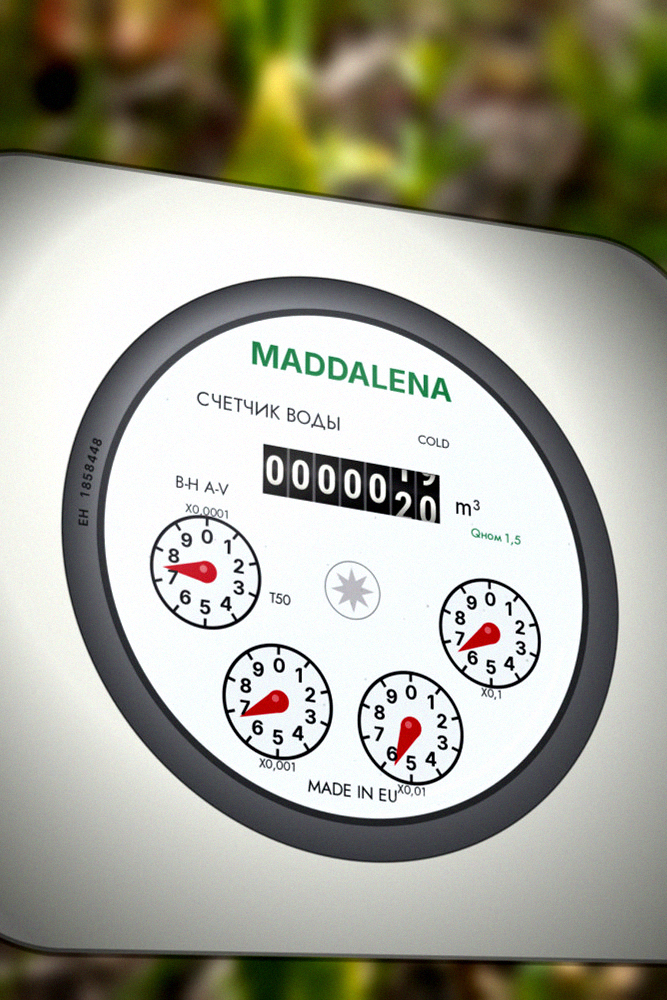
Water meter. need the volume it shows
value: 19.6567 m³
